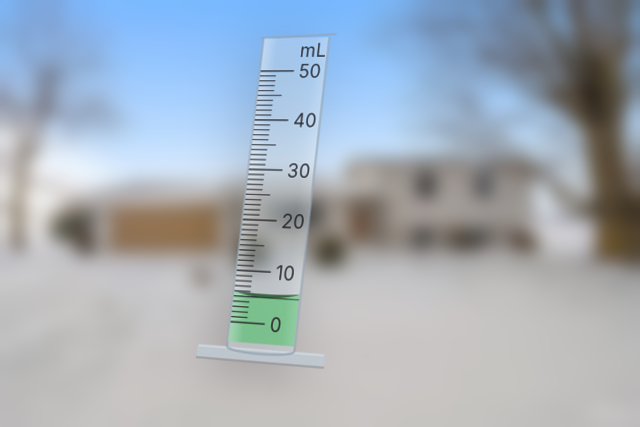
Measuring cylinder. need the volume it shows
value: 5 mL
